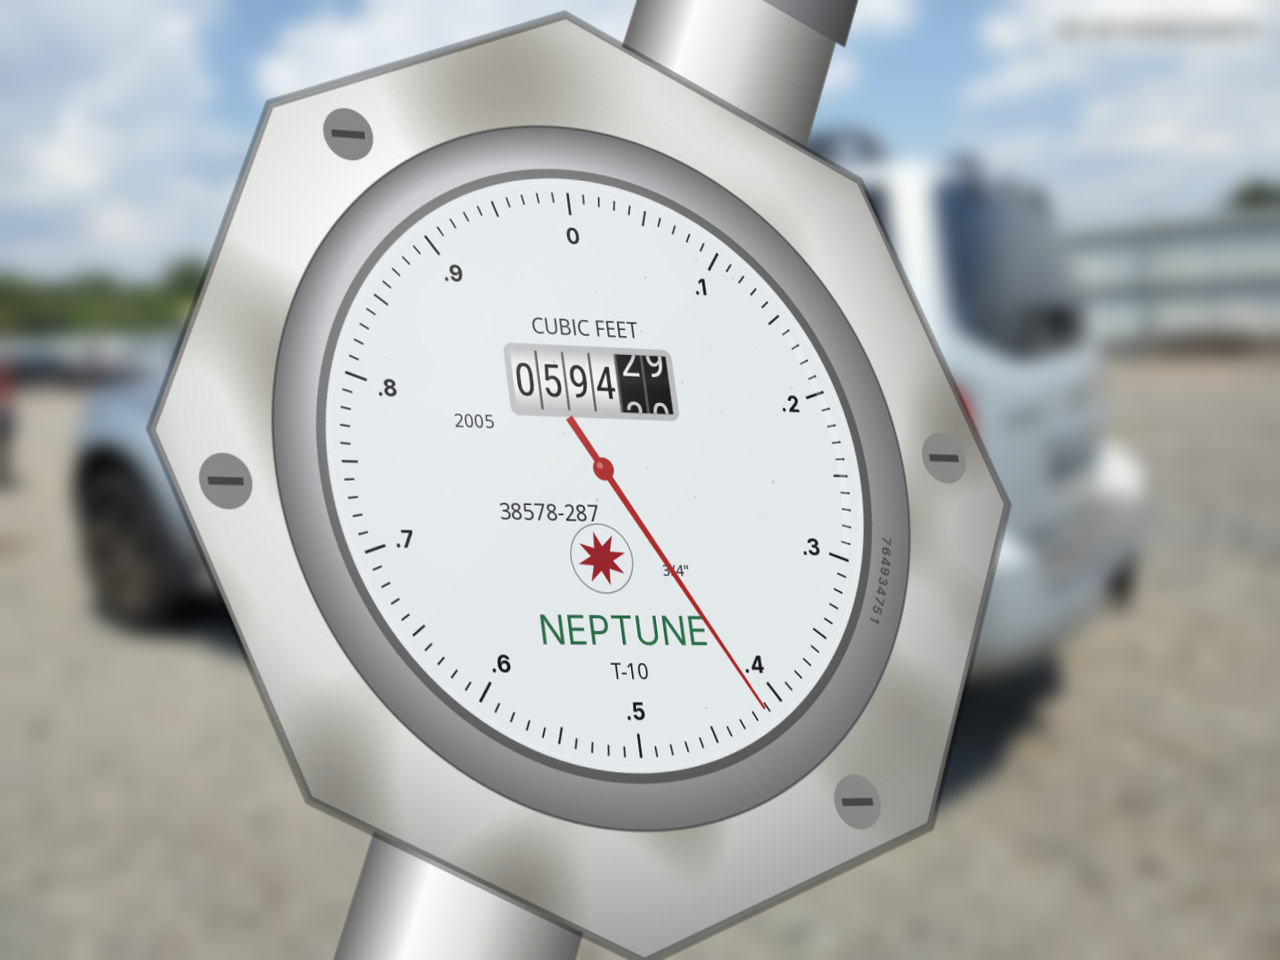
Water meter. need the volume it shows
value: 59429.41 ft³
